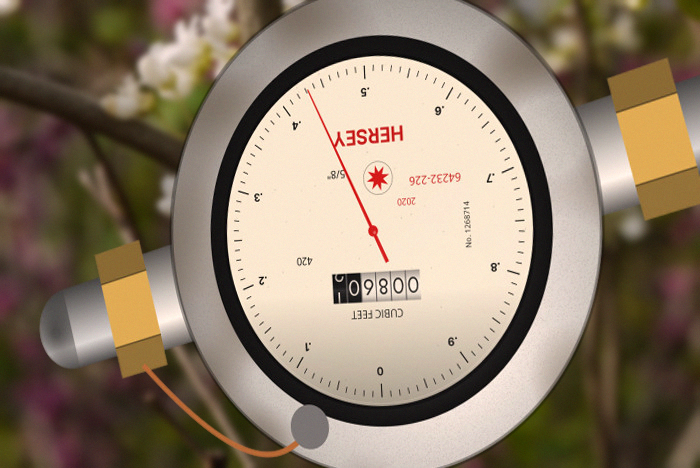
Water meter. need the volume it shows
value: 8601.43 ft³
